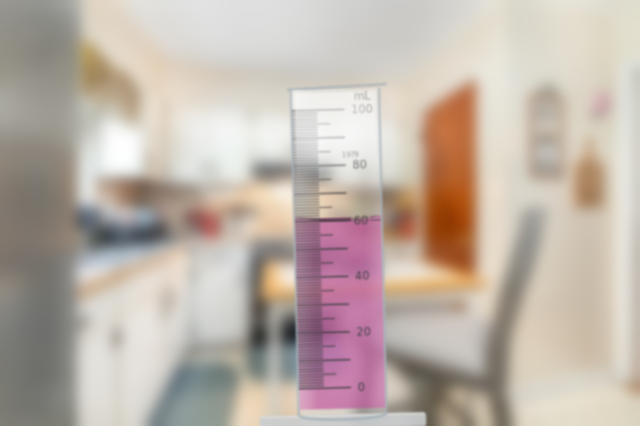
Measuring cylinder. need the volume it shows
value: 60 mL
